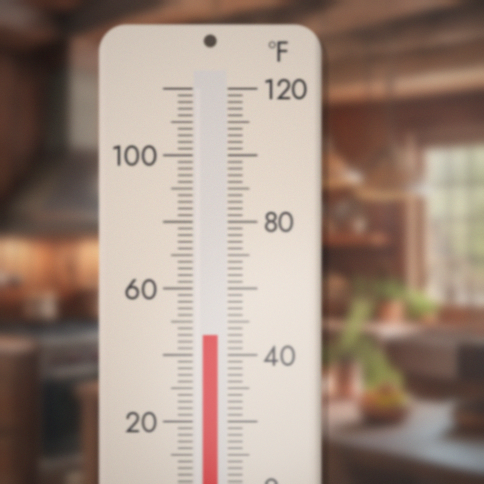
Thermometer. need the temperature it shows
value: 46 °F
